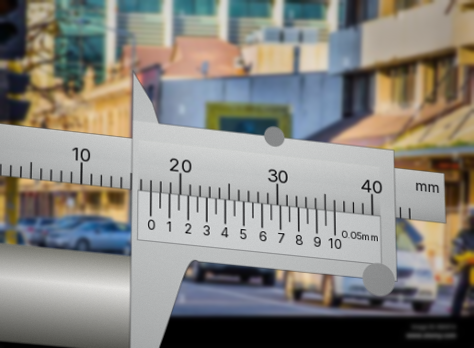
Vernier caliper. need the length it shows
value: 17.0 mm
